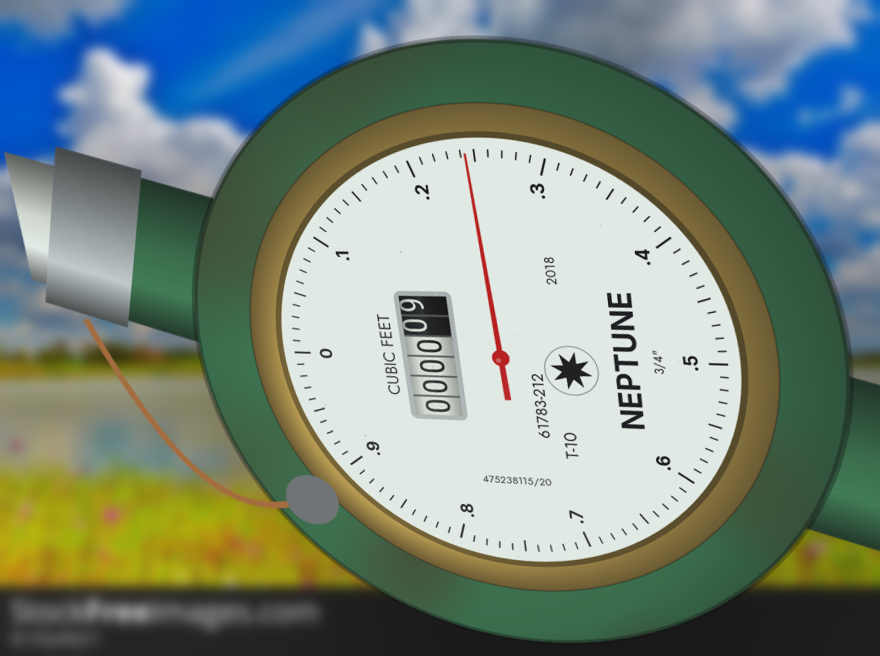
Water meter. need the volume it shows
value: 9.24 ft³
